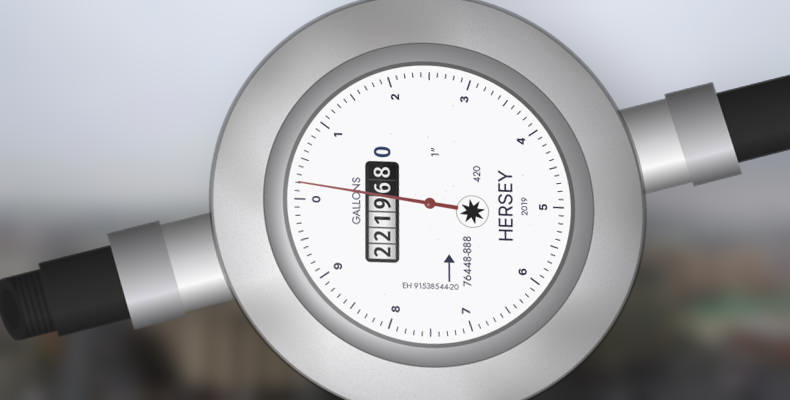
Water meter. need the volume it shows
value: 2219680.2 gal
